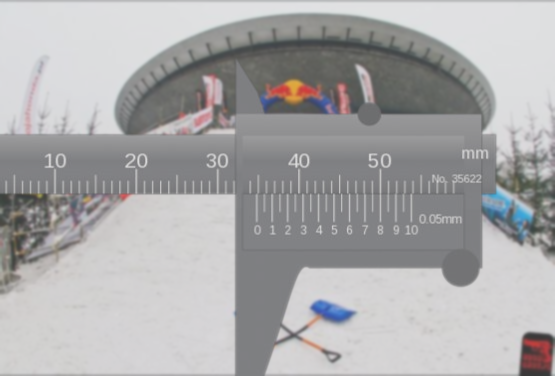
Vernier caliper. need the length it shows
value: 34.8 mm
